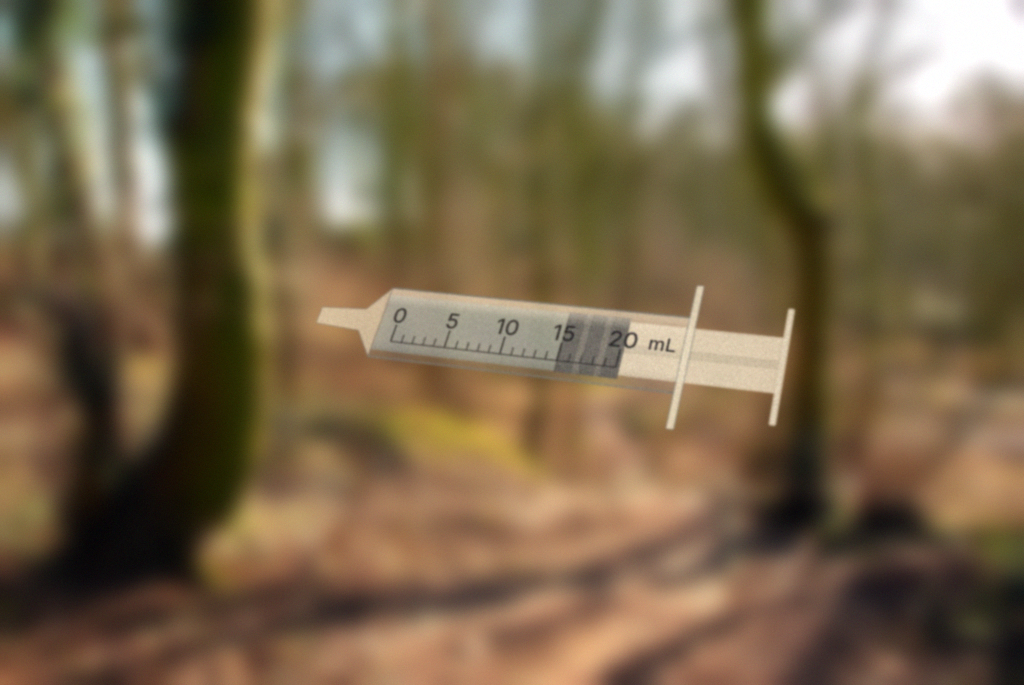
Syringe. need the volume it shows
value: 15 mL
